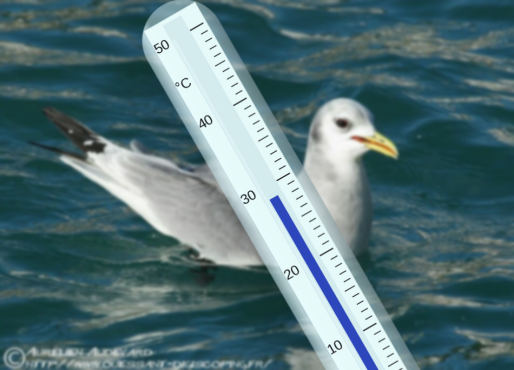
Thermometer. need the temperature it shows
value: 28.5 °C
